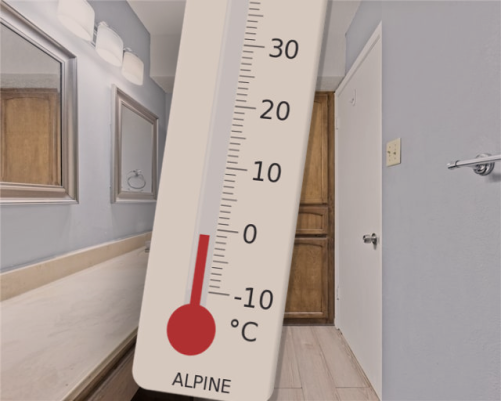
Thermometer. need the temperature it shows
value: -1 °C
